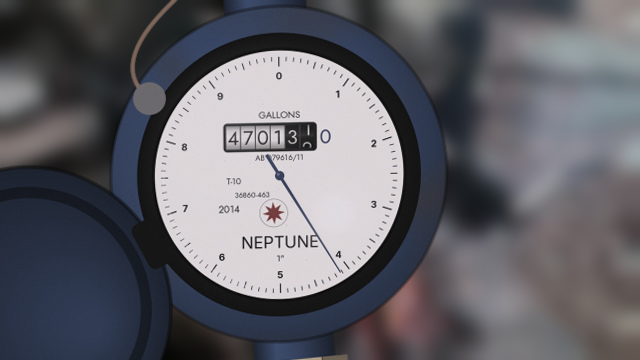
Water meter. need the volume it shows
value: 4701314.1 gal
